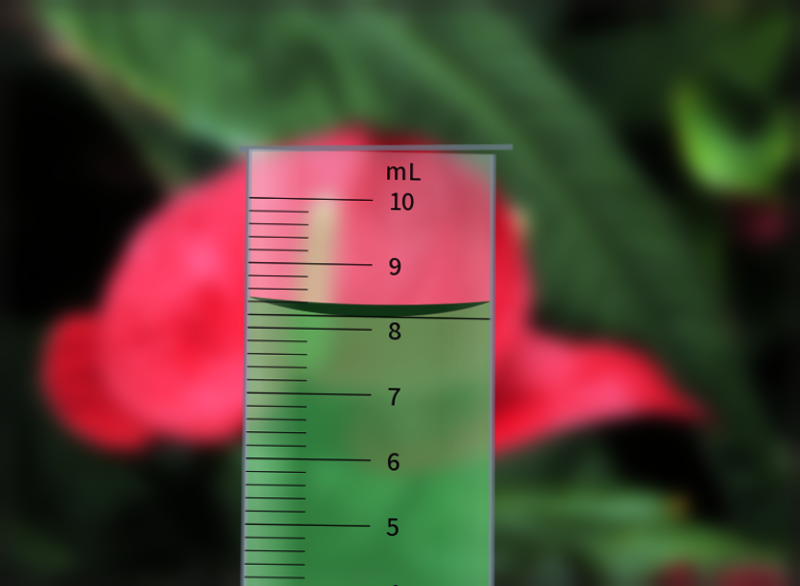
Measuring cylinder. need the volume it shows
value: 8.2 mL
